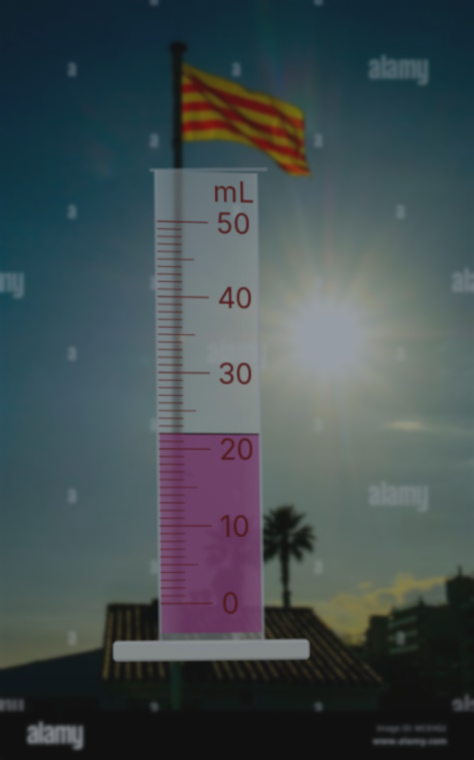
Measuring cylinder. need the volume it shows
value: 22 mL
